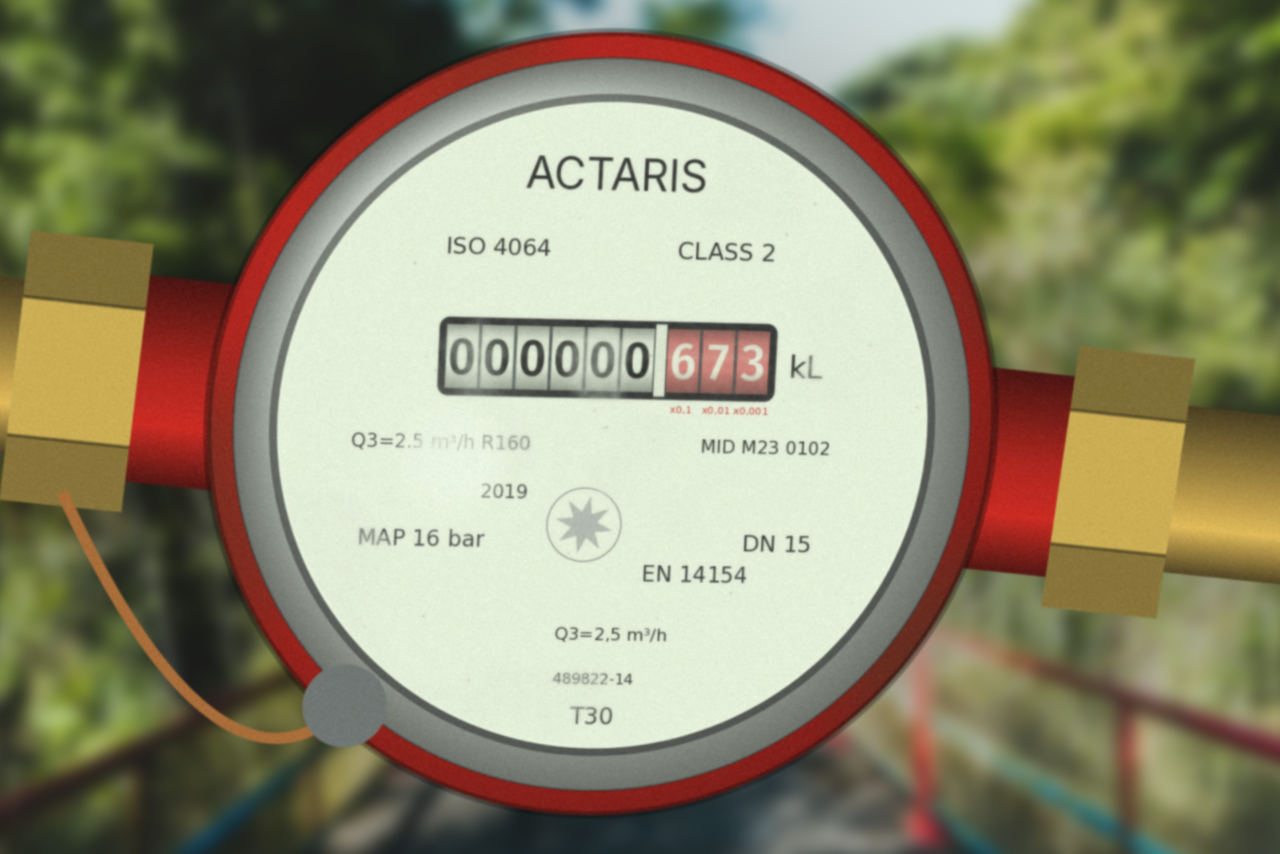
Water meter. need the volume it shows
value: 0.673 kL
